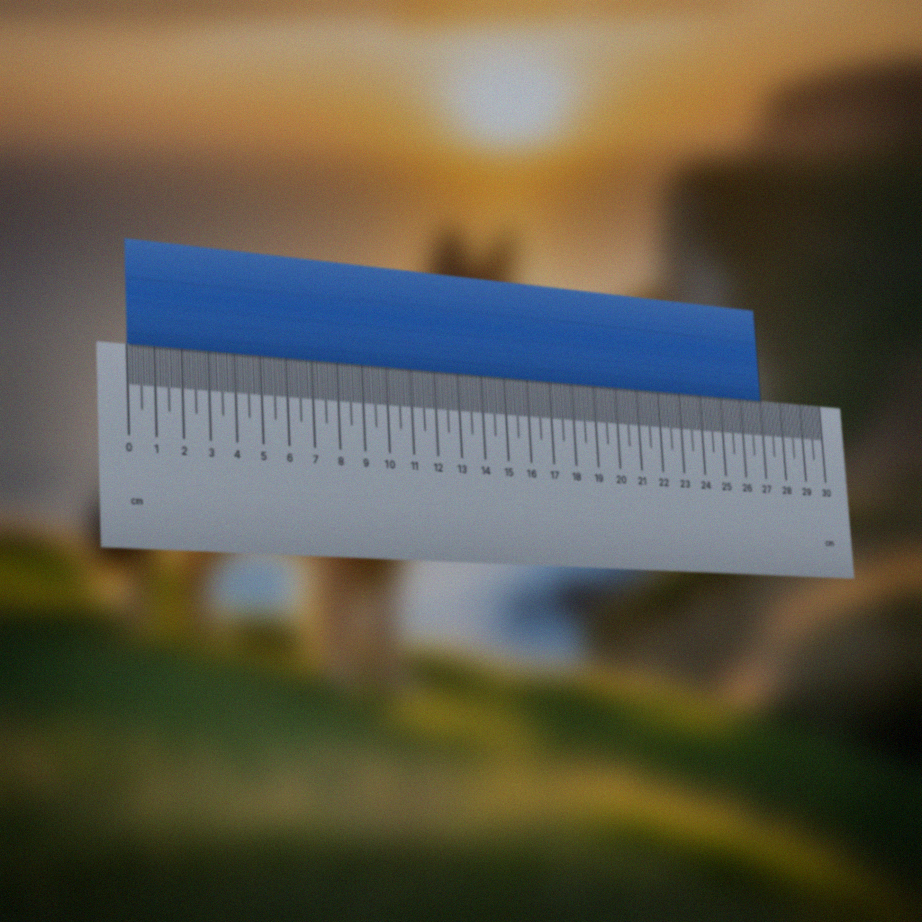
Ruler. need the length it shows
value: 27 cm
